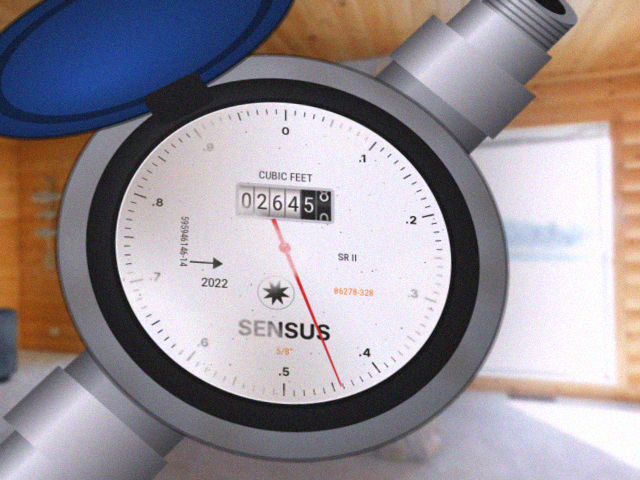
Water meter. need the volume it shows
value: 26458.44 ft³
